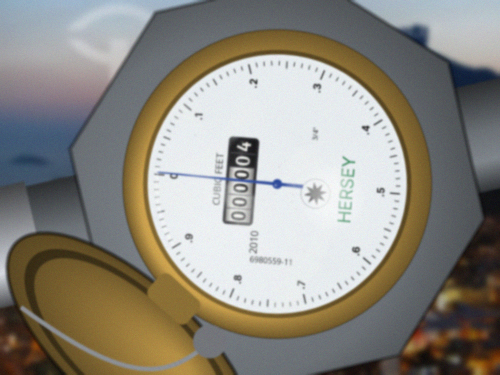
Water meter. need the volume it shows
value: 4.00 ft³
